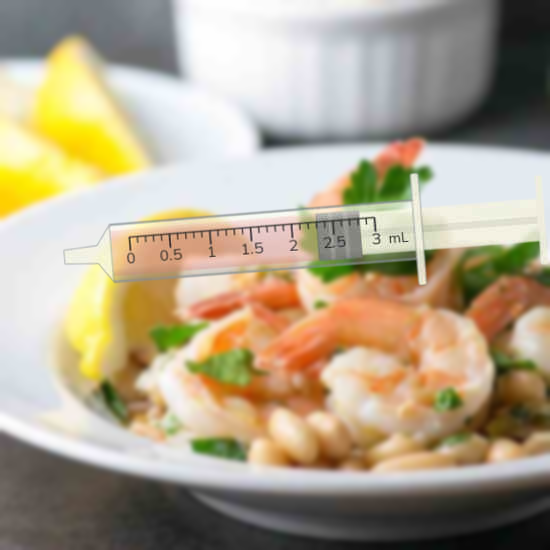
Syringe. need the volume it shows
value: 2.3 mL
